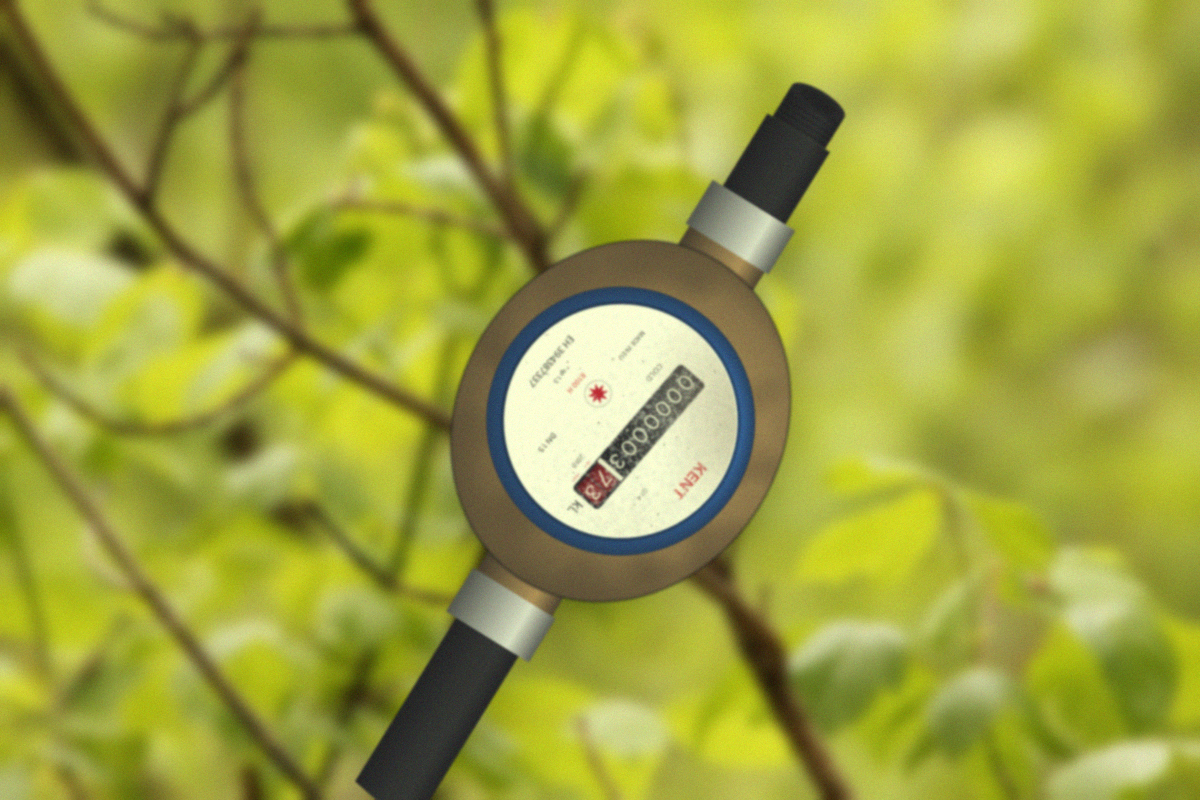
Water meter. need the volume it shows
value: 3.73 kL
